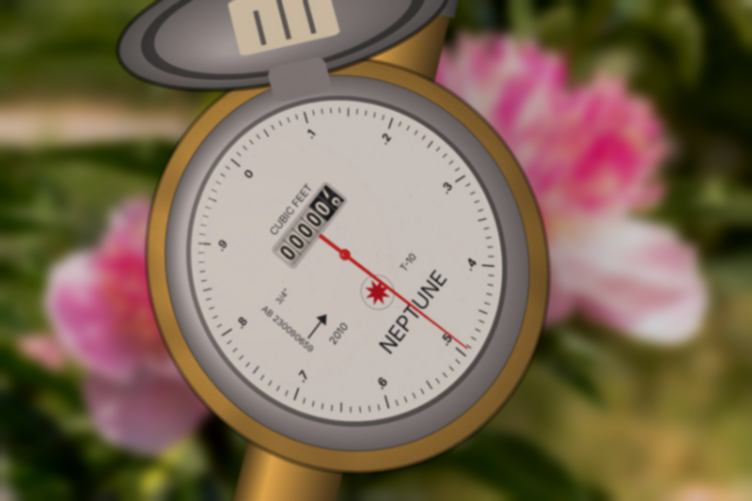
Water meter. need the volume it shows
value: 7.49 ft³
